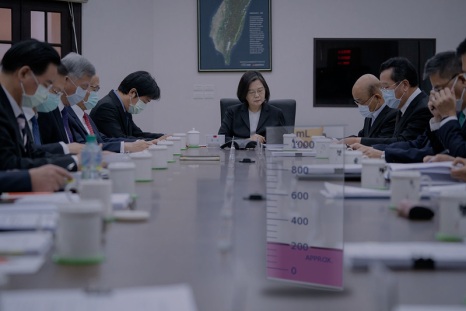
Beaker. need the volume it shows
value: 200 mL
